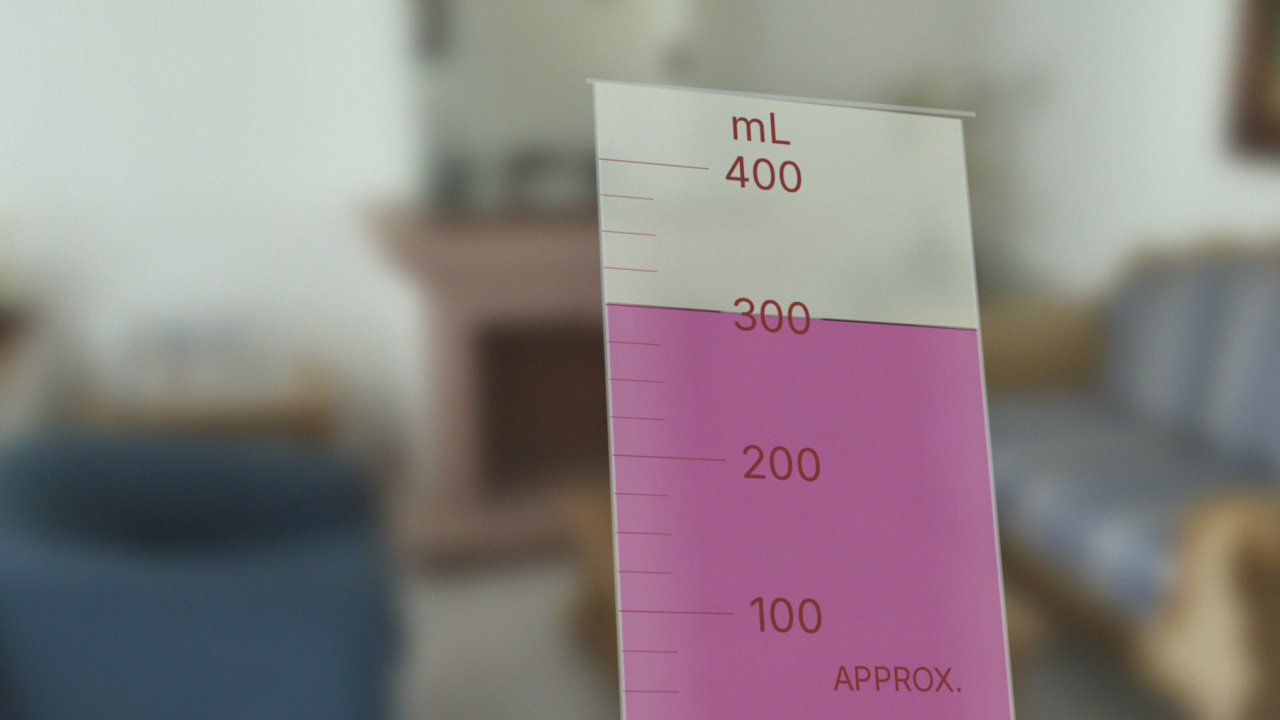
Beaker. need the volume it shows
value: 300 mL
